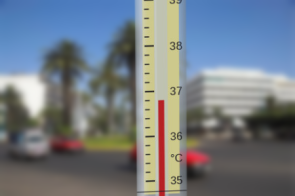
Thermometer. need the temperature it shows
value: 36.8 °C
